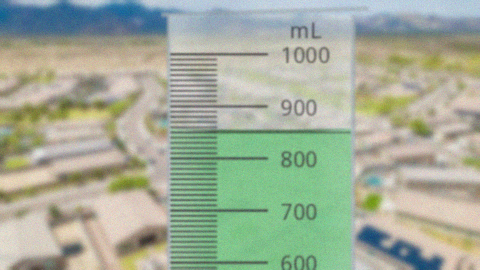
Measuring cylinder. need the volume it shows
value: 850 mL
